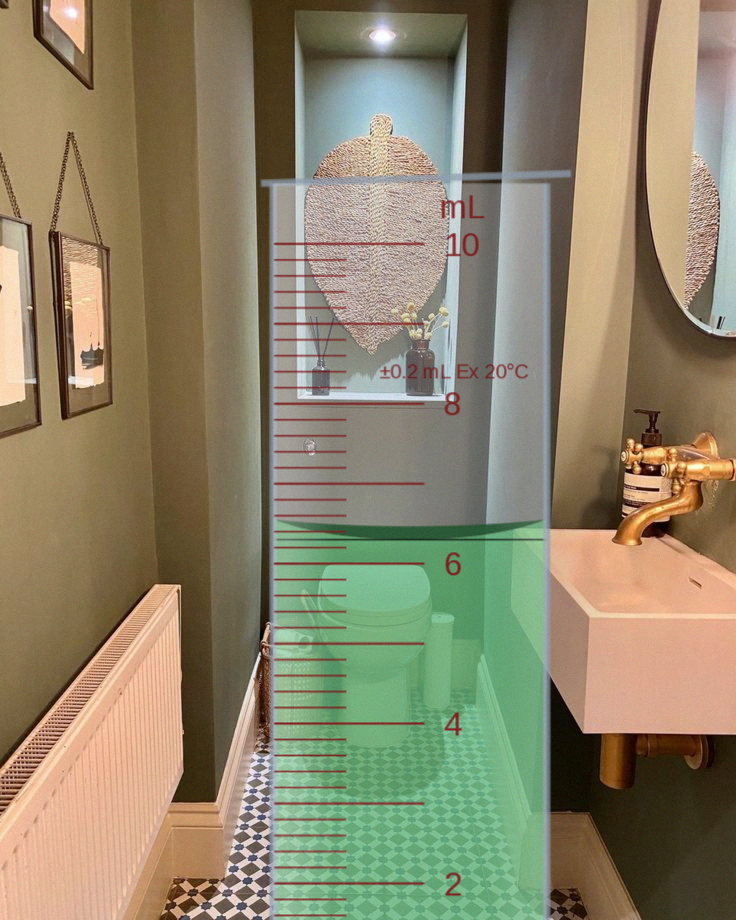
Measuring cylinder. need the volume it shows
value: 6.3 mL
